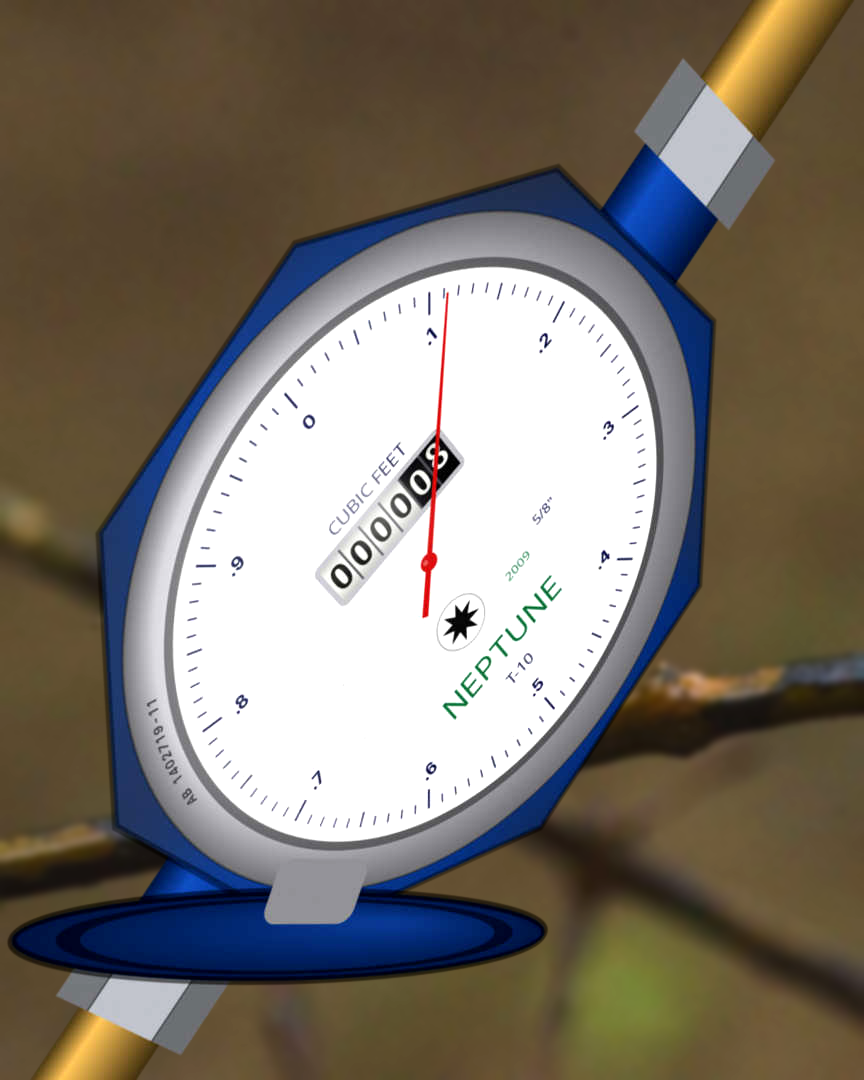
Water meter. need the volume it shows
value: 8.11 ft³
